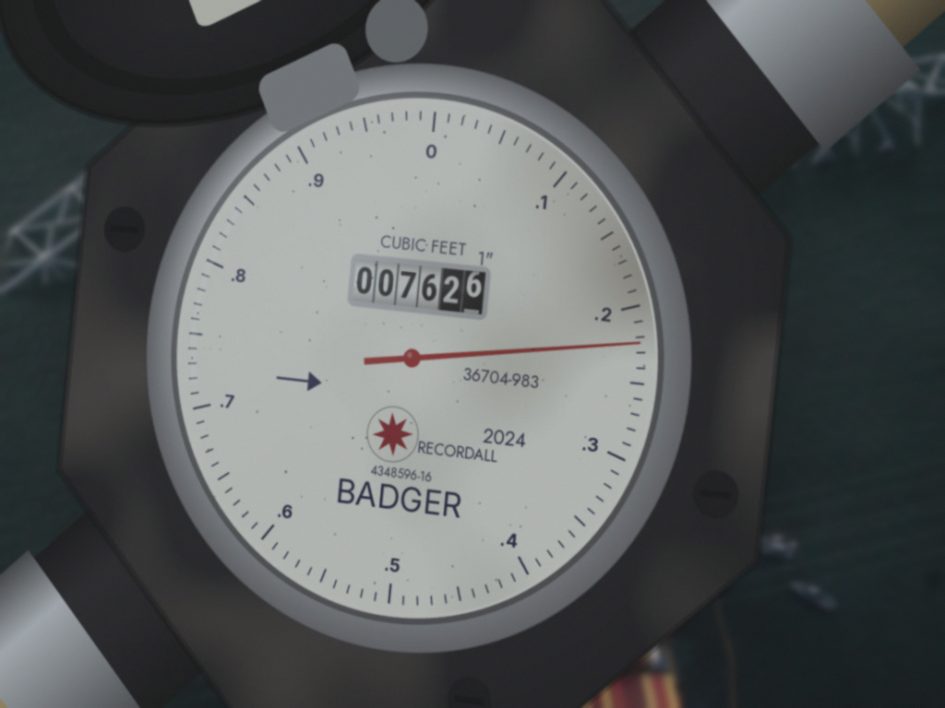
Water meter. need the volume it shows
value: 7626.22 ft³
